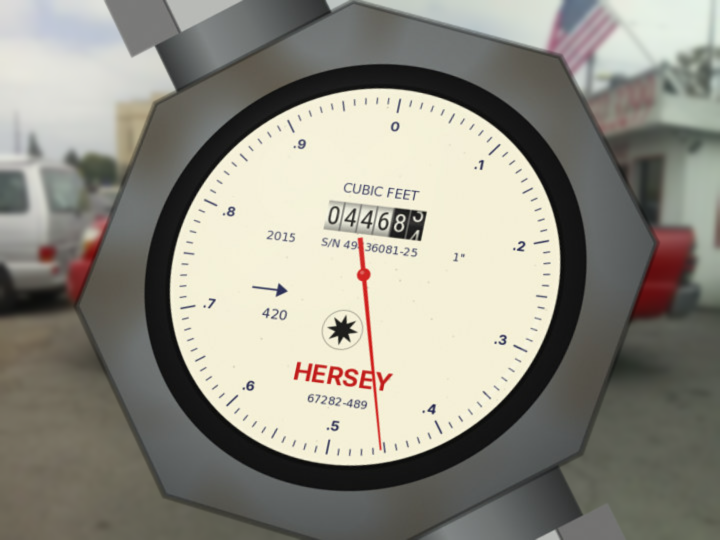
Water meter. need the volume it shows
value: 44683.45 ft³
